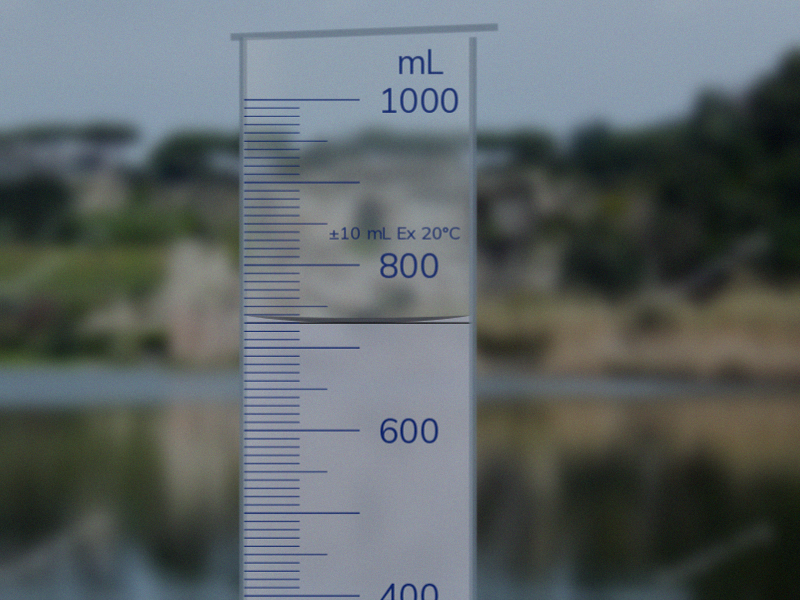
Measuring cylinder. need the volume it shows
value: 730 mL
